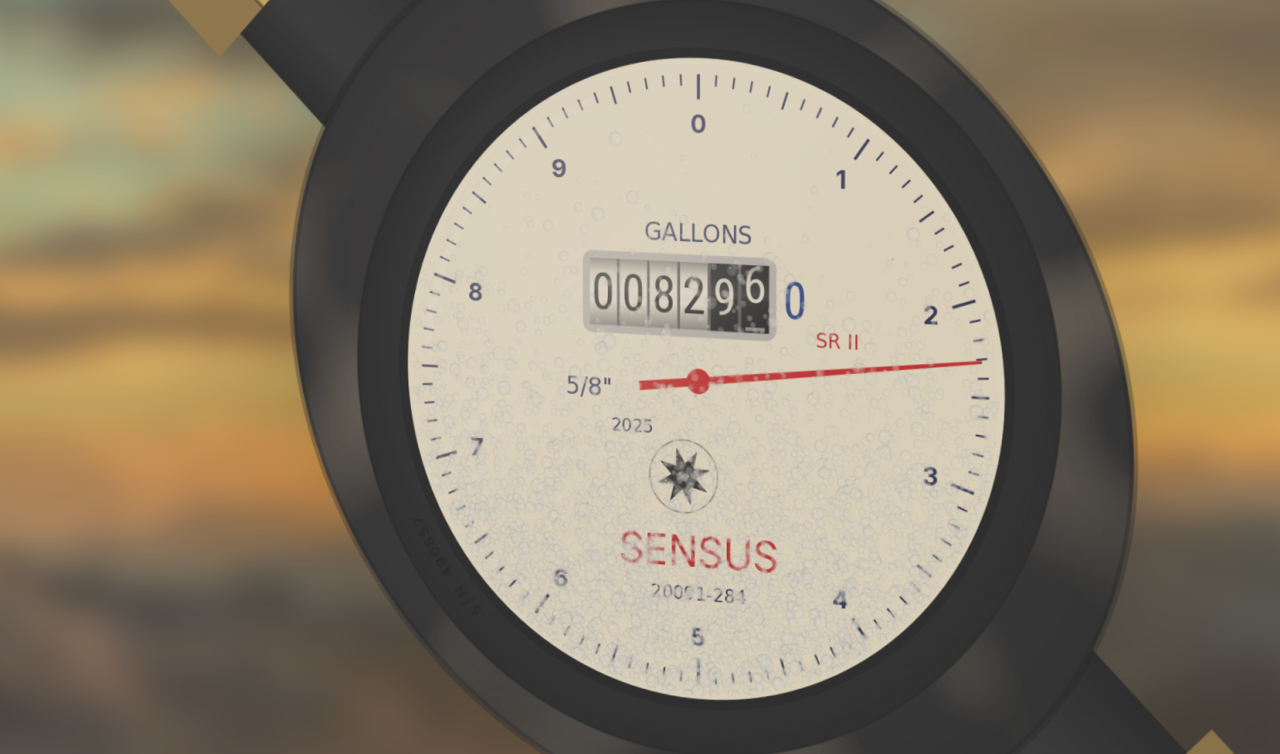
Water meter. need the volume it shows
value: 82962.3 gal
